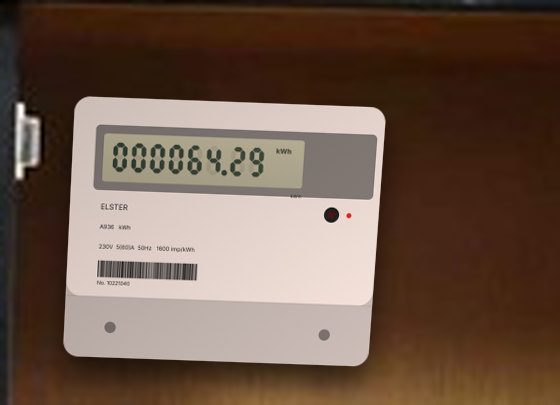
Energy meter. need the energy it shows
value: 64.29 kWh
